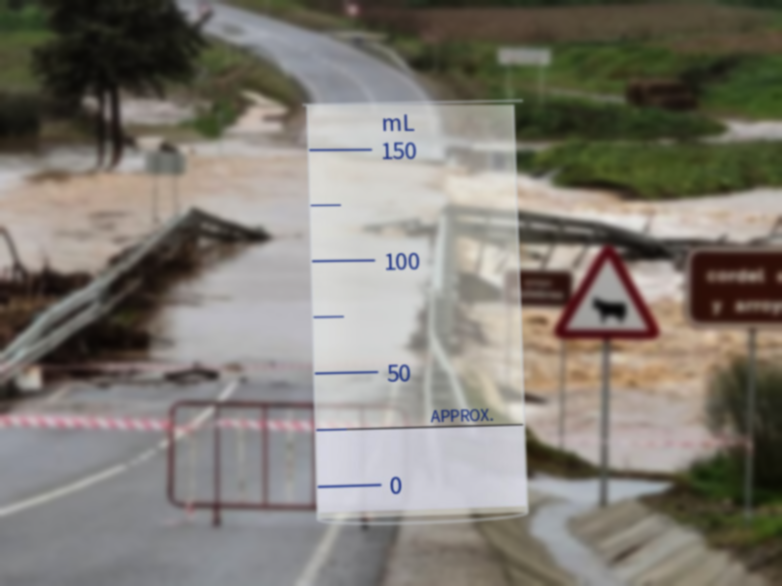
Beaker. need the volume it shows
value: 25 mL
